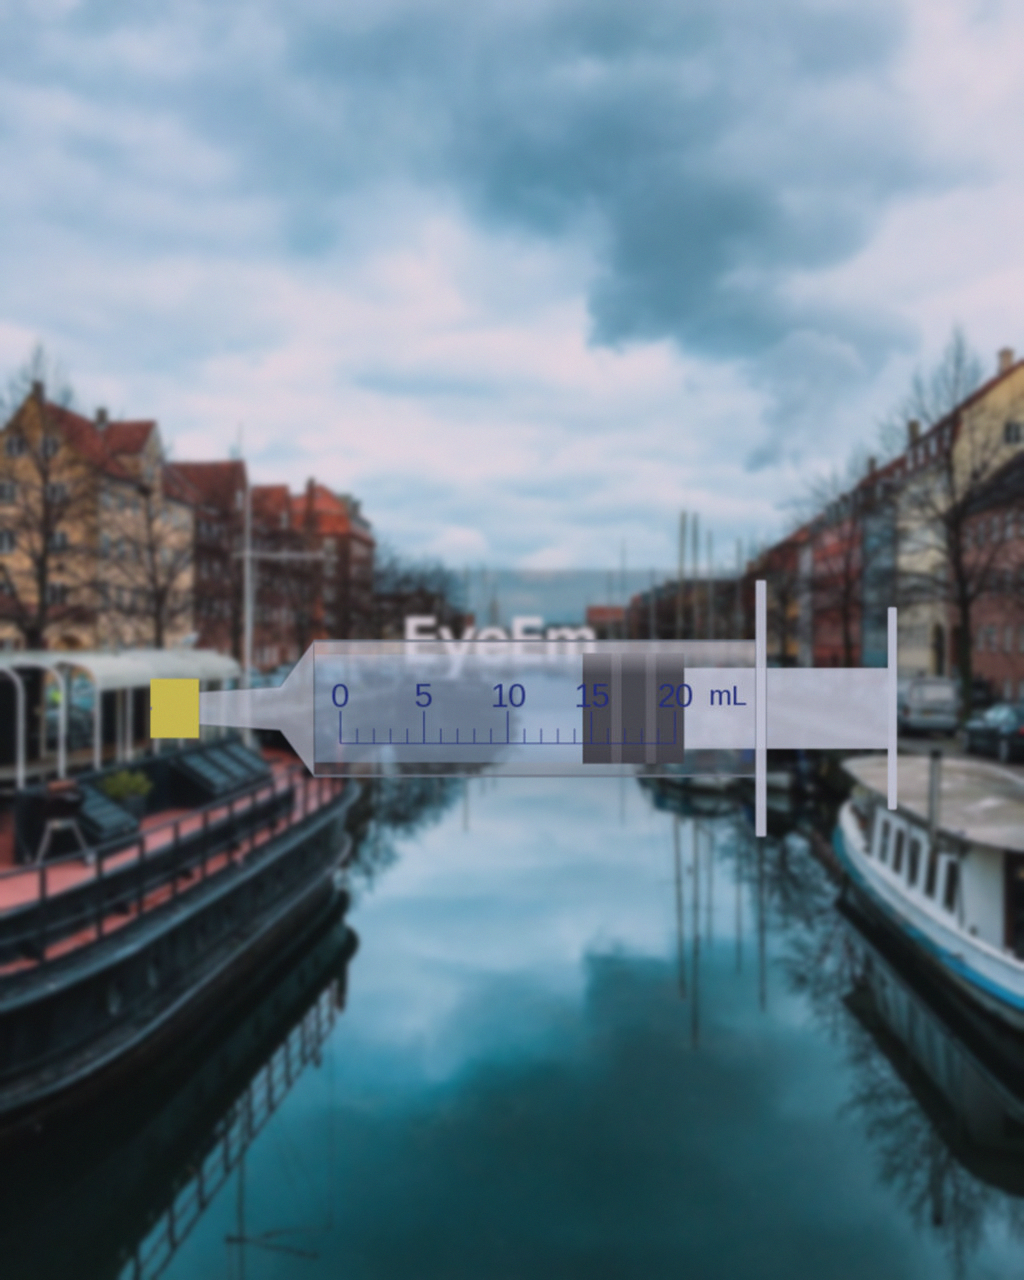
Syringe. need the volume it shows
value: 14.5 mL
